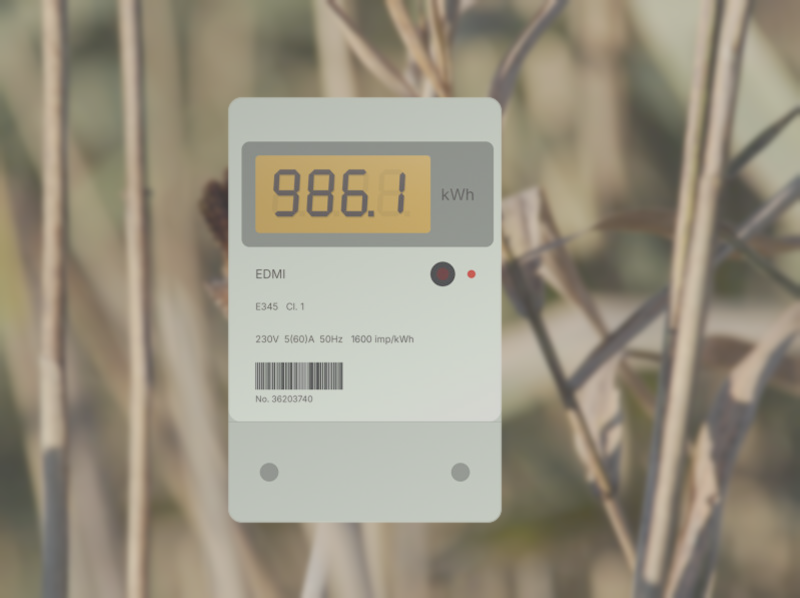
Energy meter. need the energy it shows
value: 986.1 kWh
